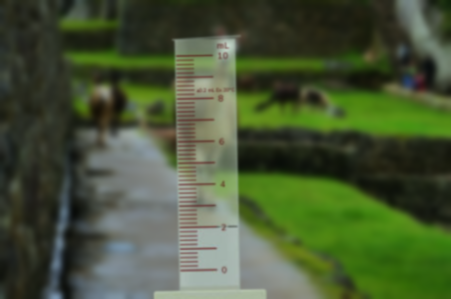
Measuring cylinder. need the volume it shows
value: 2 mL
